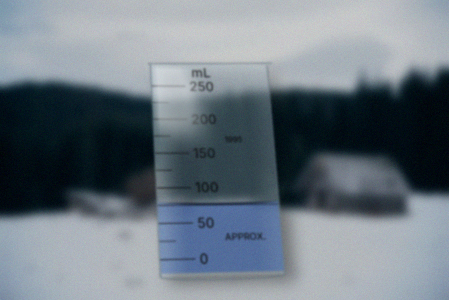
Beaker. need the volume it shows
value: 75 mL
